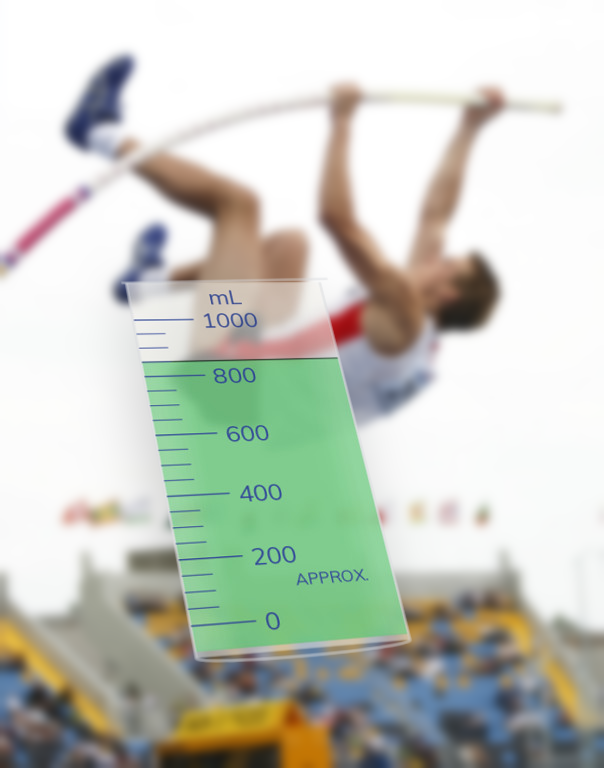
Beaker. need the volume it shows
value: 850 mL
